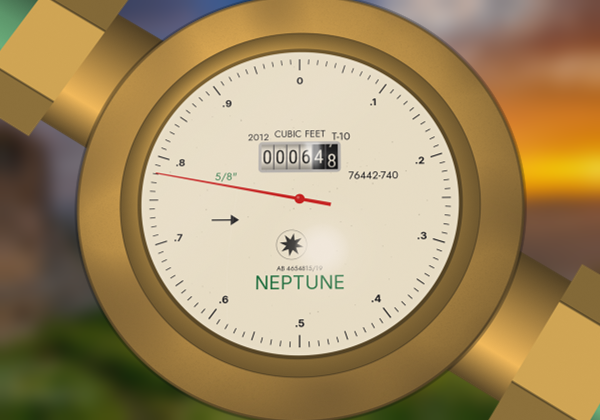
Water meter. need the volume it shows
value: 647.78 ft³
